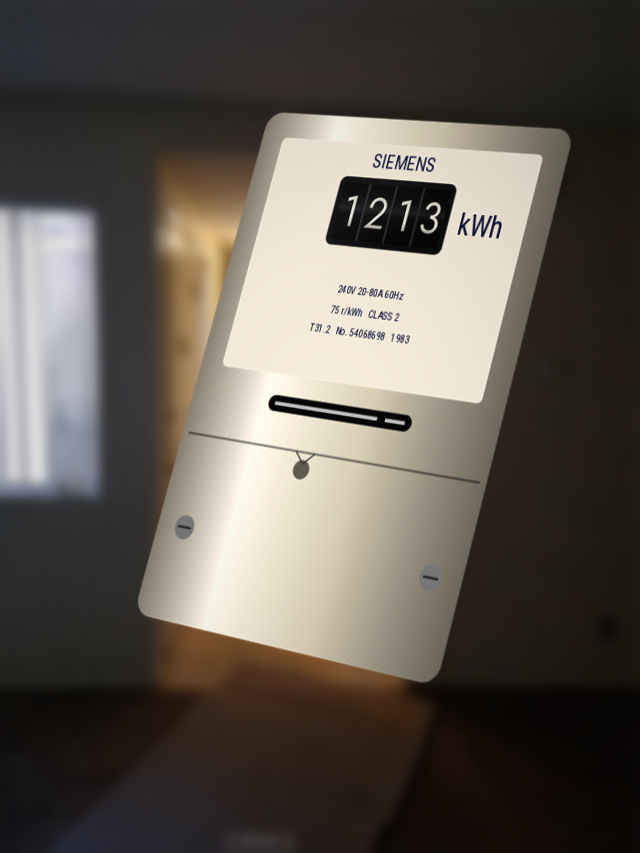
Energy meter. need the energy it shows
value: 1213 kWh
